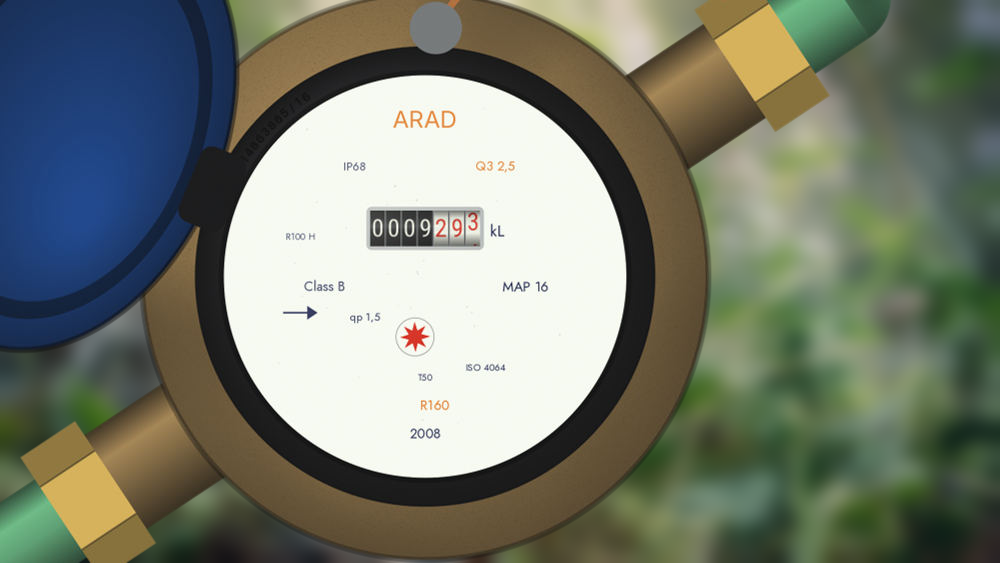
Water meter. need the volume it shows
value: 9.293 kL
